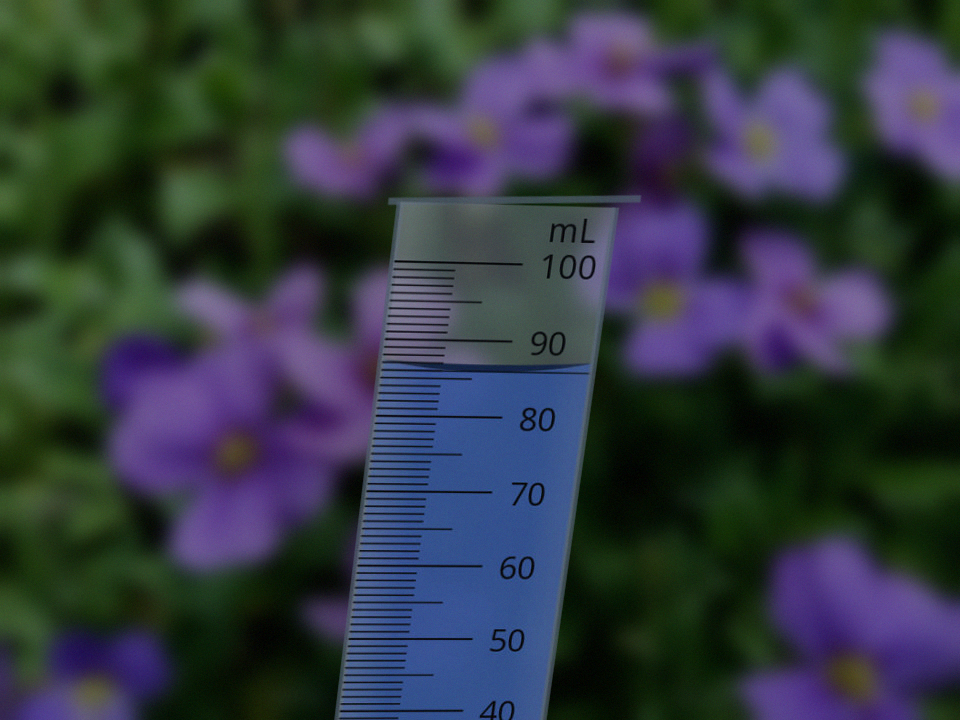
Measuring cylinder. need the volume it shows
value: 86 mL
